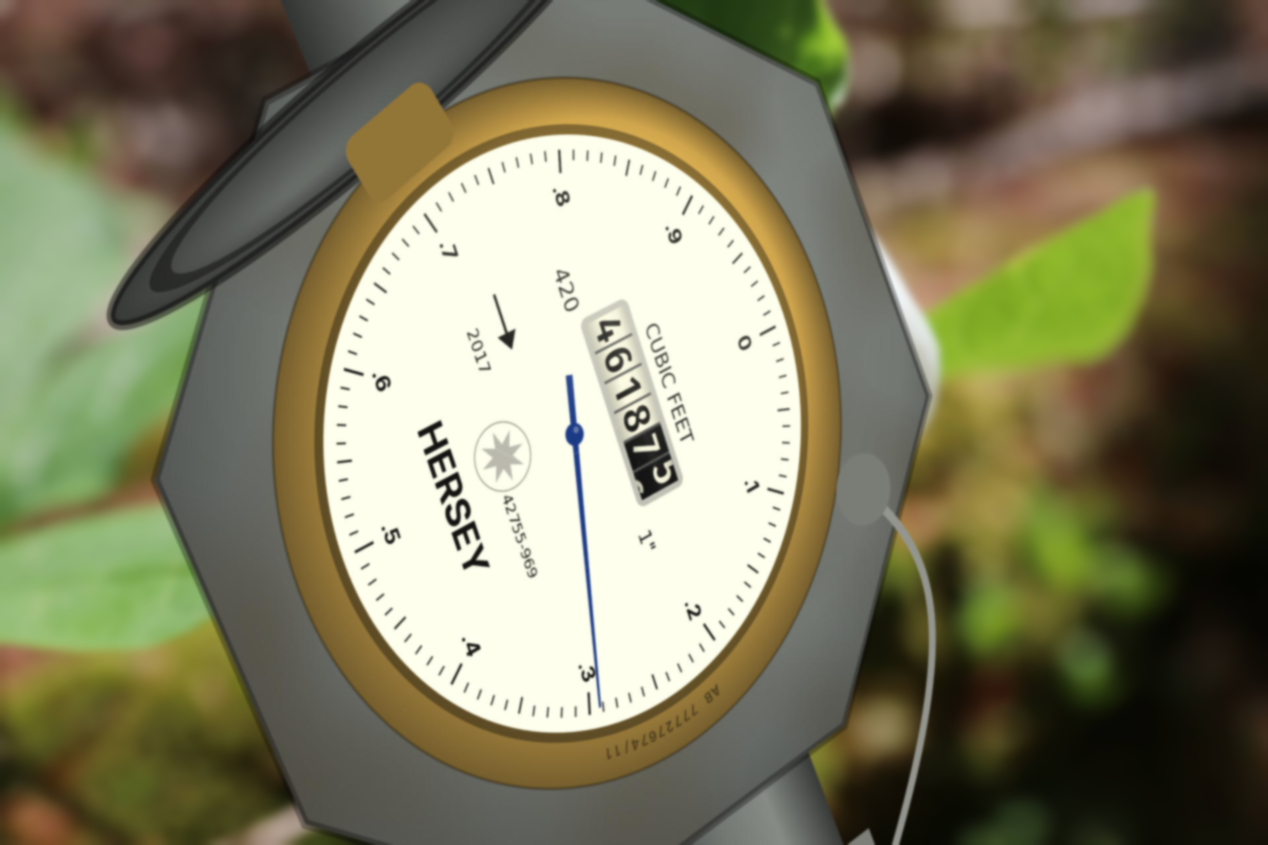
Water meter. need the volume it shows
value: 461875.29 ft³
